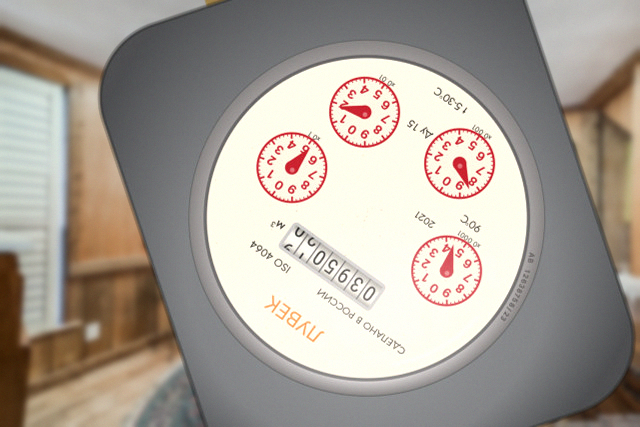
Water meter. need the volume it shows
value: 395019.5184 m³
